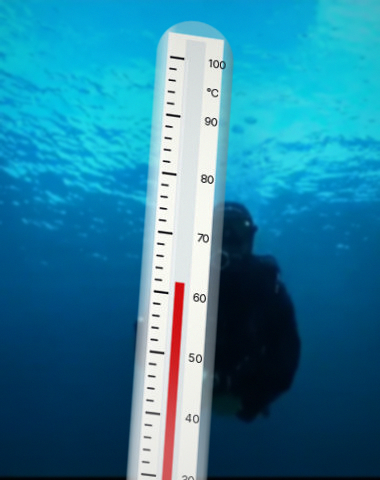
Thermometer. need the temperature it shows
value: 62 °C
